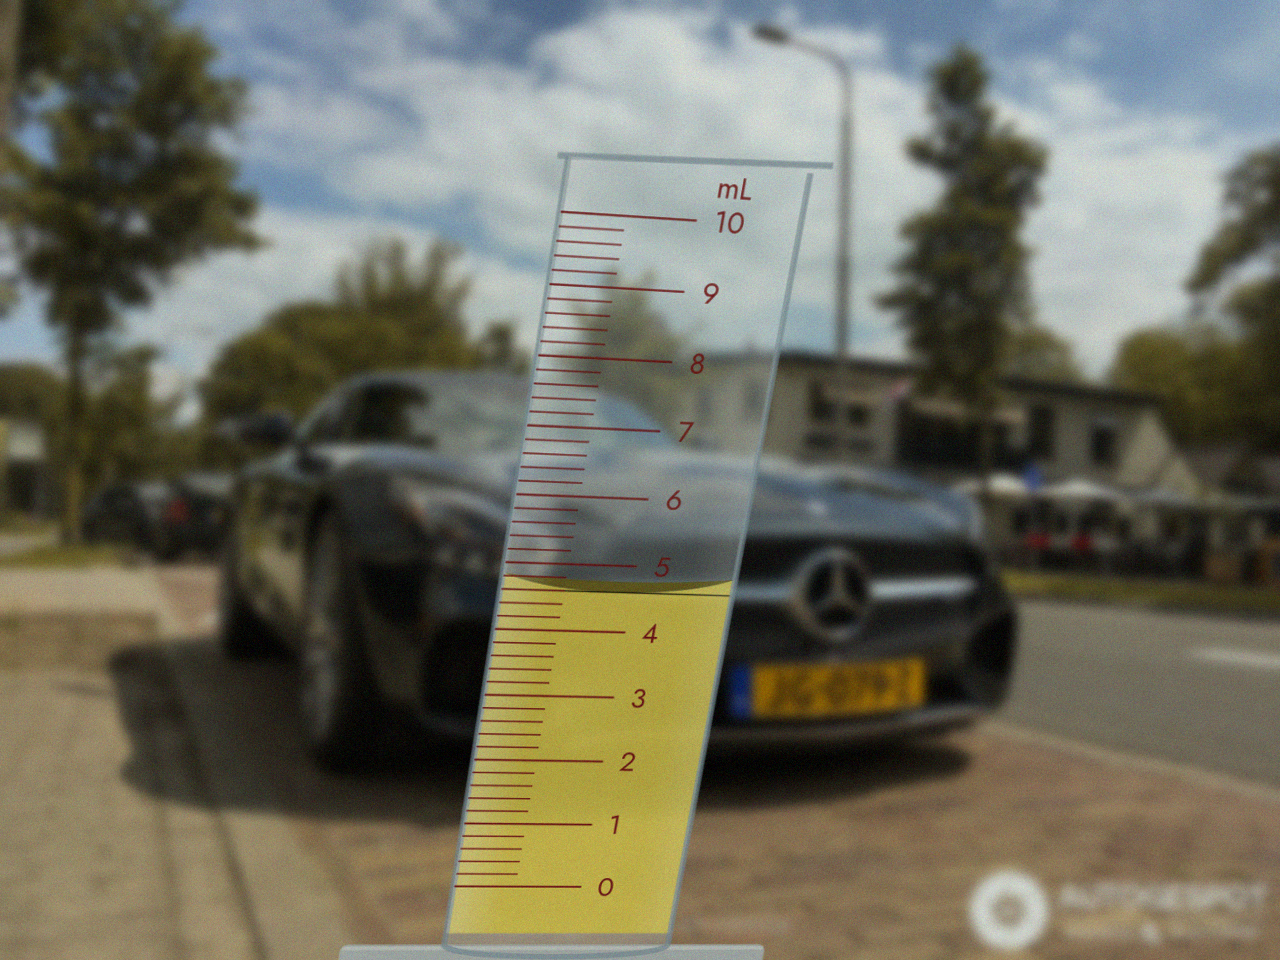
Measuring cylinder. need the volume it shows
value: 4.6 mL
